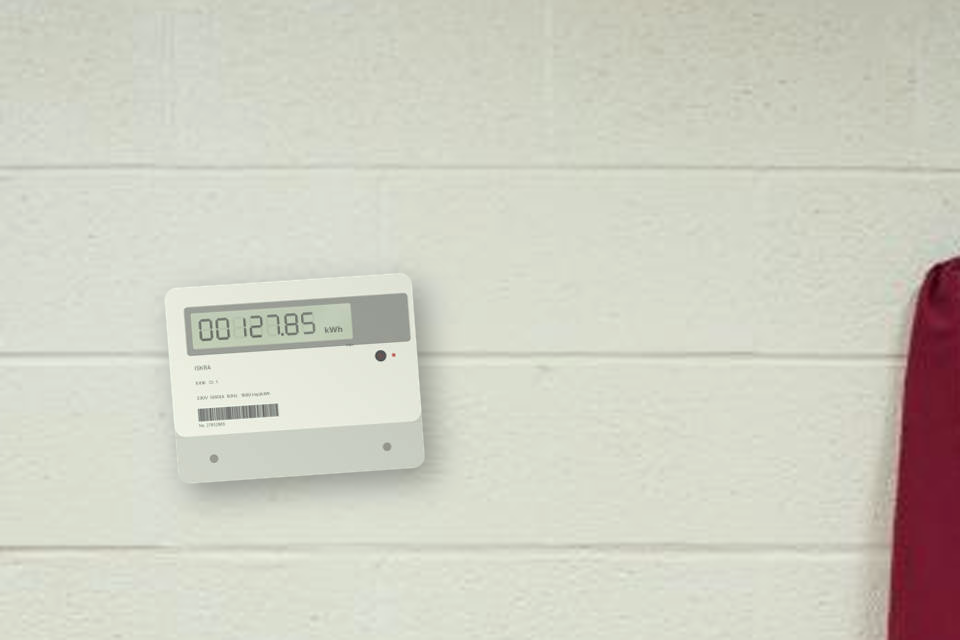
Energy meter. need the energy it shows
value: 127.85 kWh
